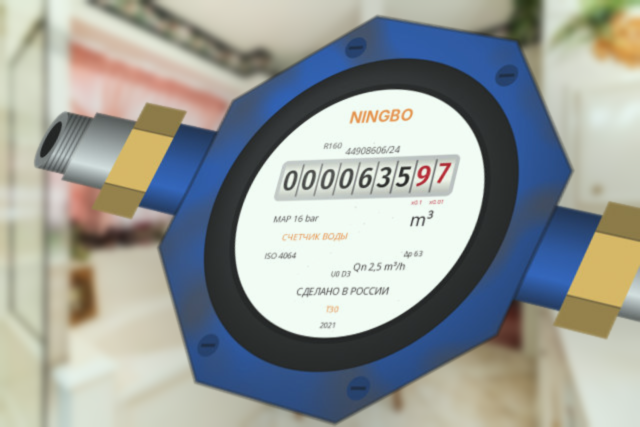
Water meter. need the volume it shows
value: 635.97 m³
